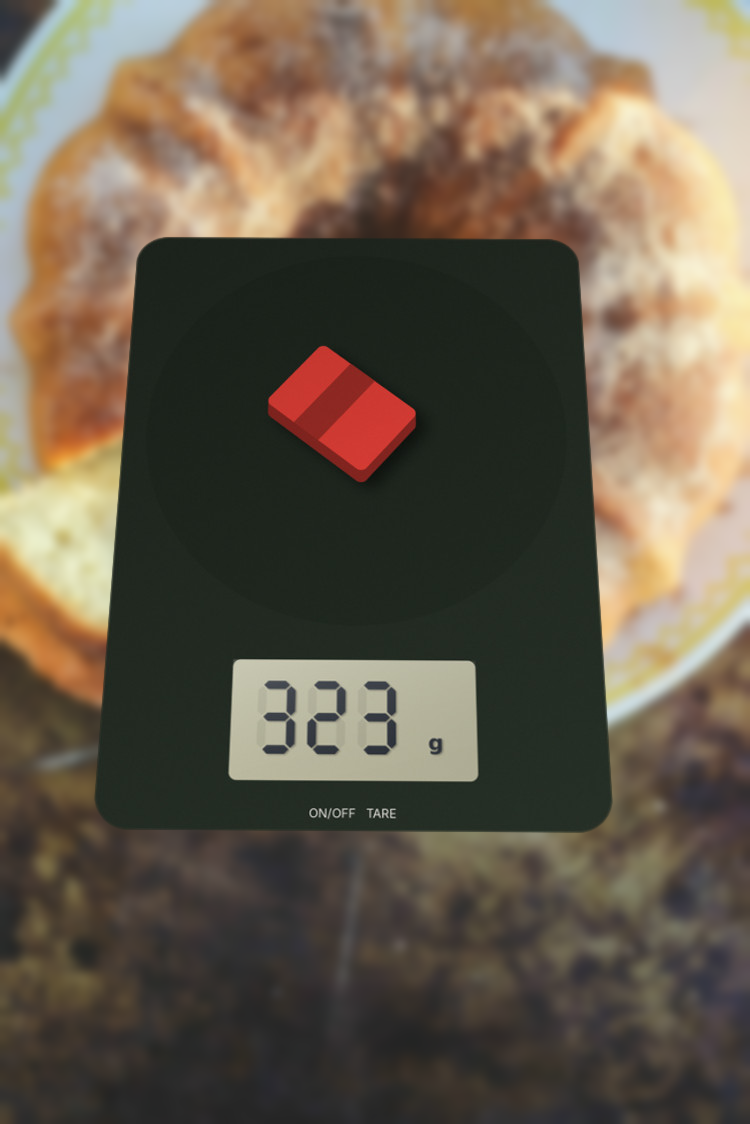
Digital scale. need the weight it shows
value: 323 g
